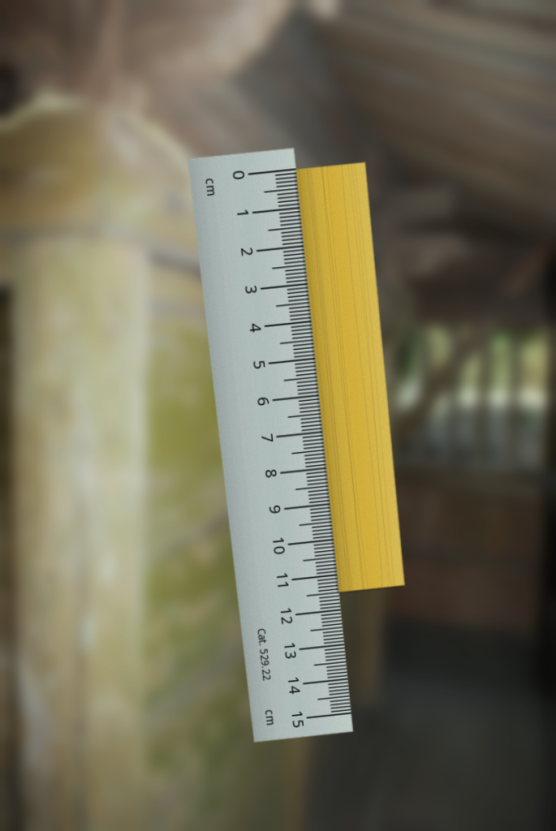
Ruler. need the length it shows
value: 11.5 cm
